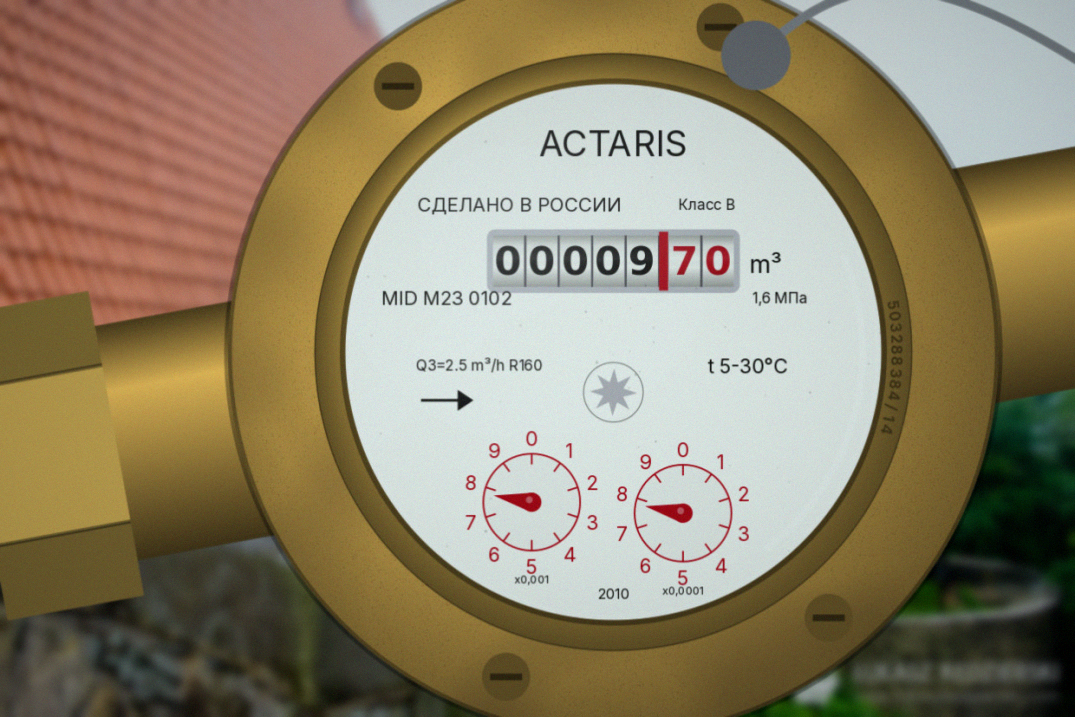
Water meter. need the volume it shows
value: 9.7077 m³
